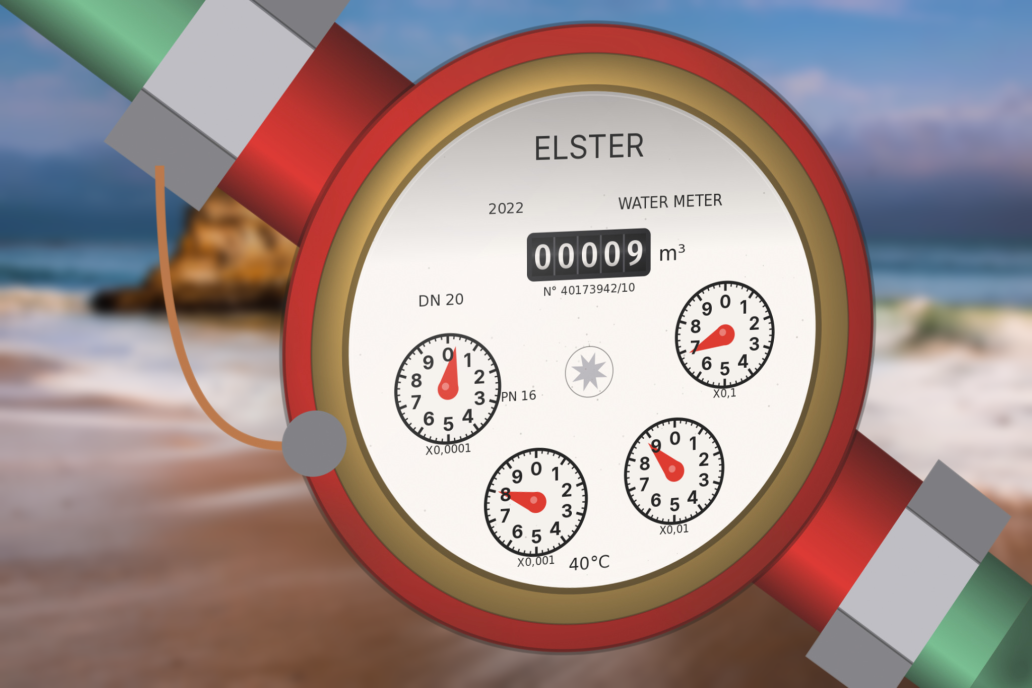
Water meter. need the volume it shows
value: 9.6880 m³
